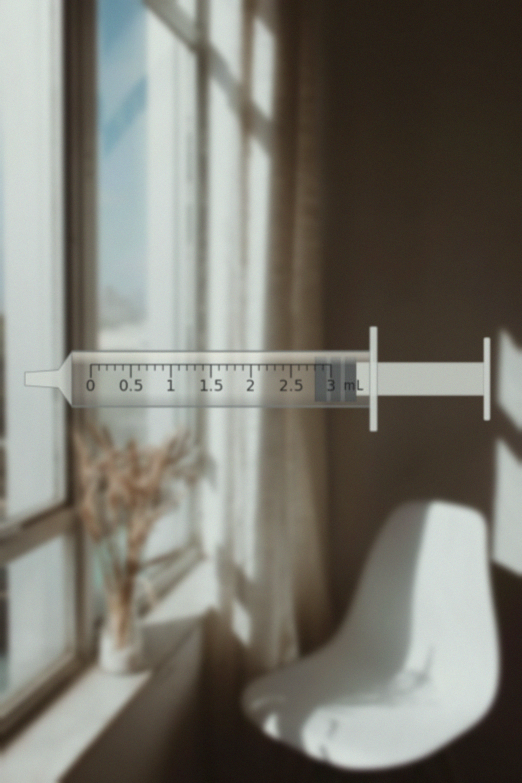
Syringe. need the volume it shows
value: 2.8 mL
